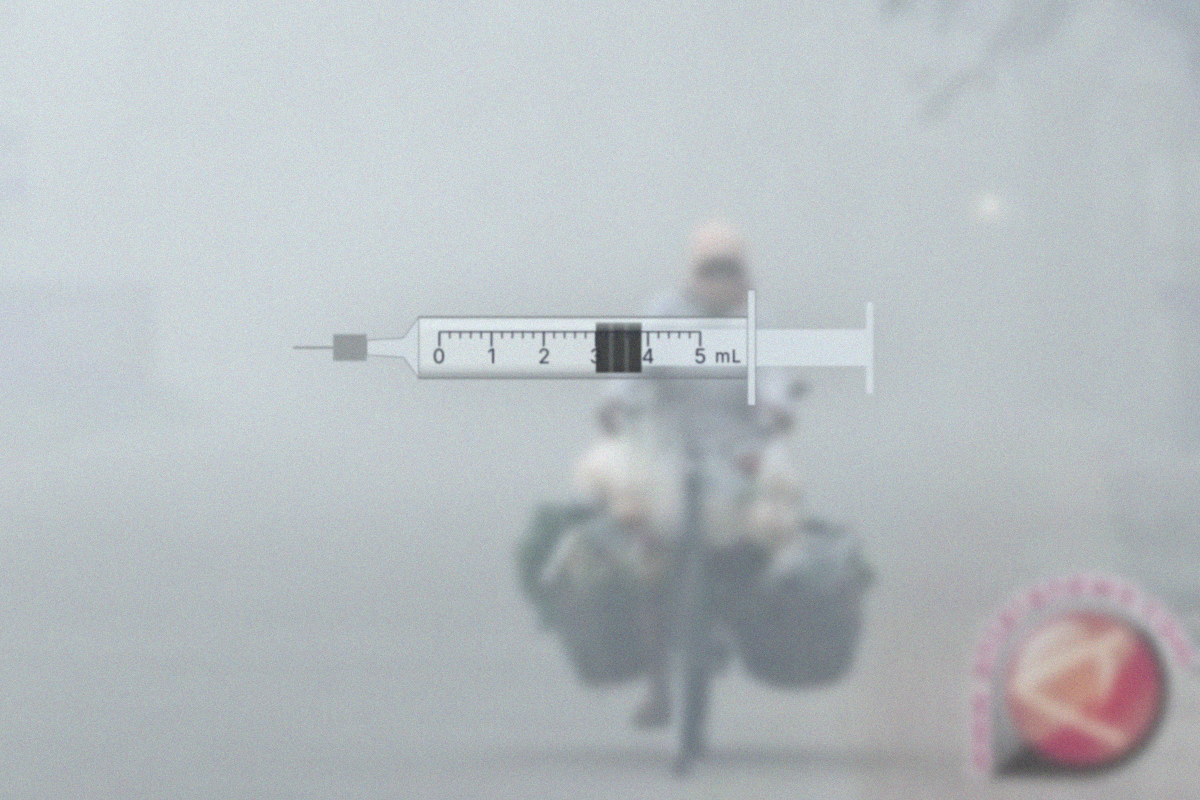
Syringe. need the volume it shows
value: 3 mL
